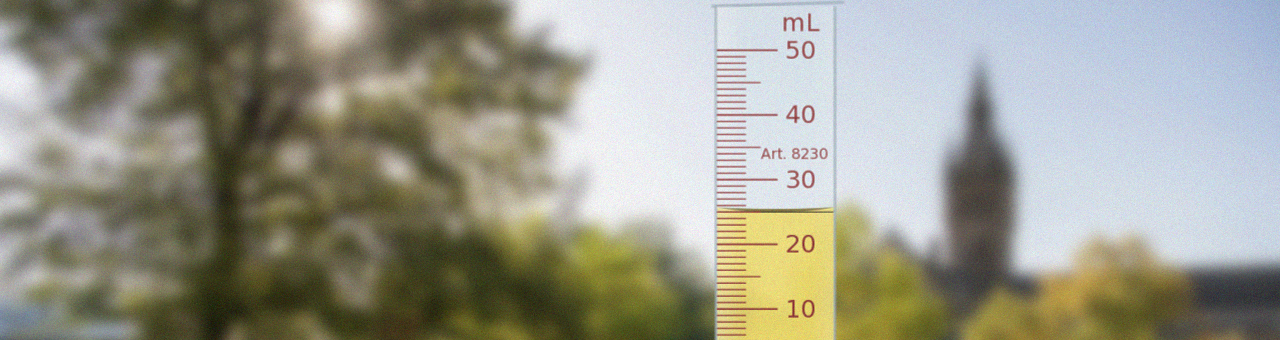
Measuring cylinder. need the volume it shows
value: 25 mL
